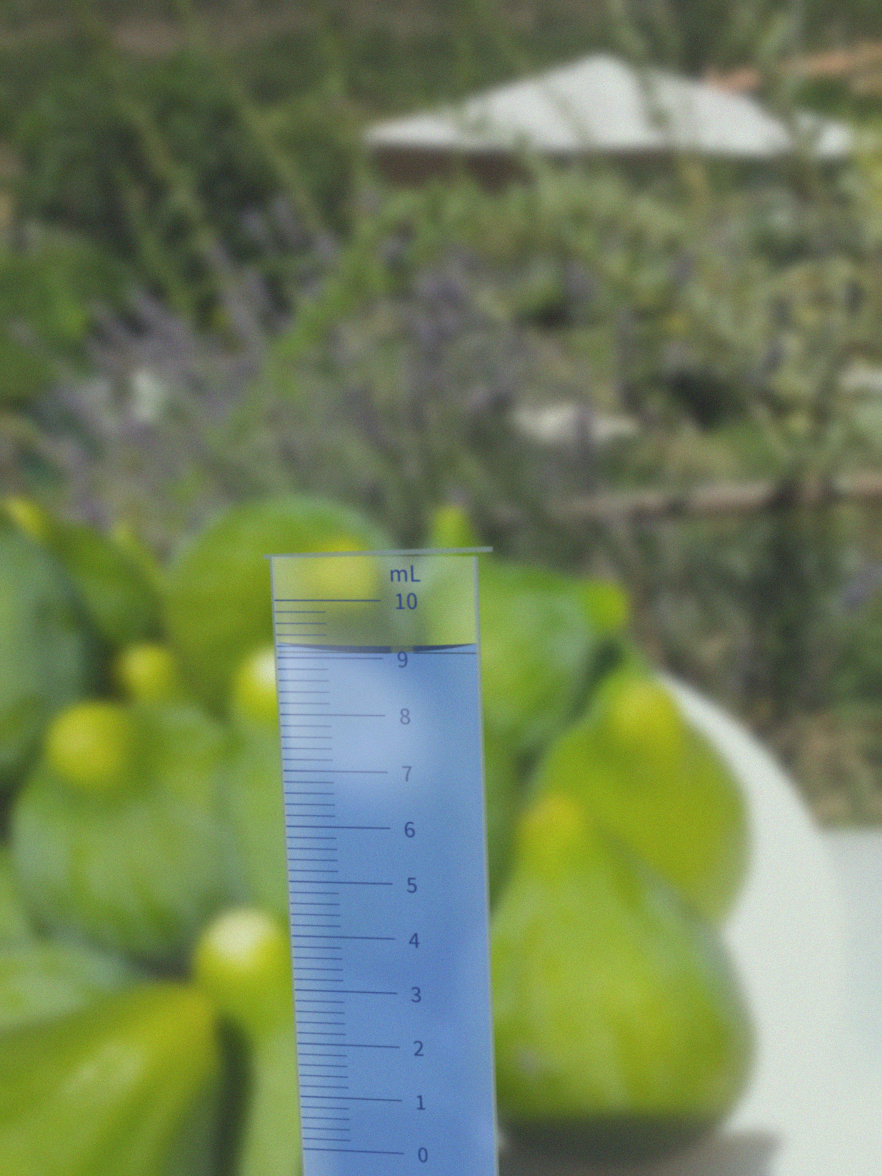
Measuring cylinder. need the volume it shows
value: 9.1 mL
